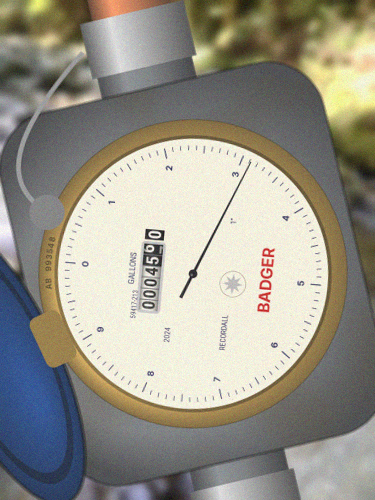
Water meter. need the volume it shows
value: 4563.1 gal
